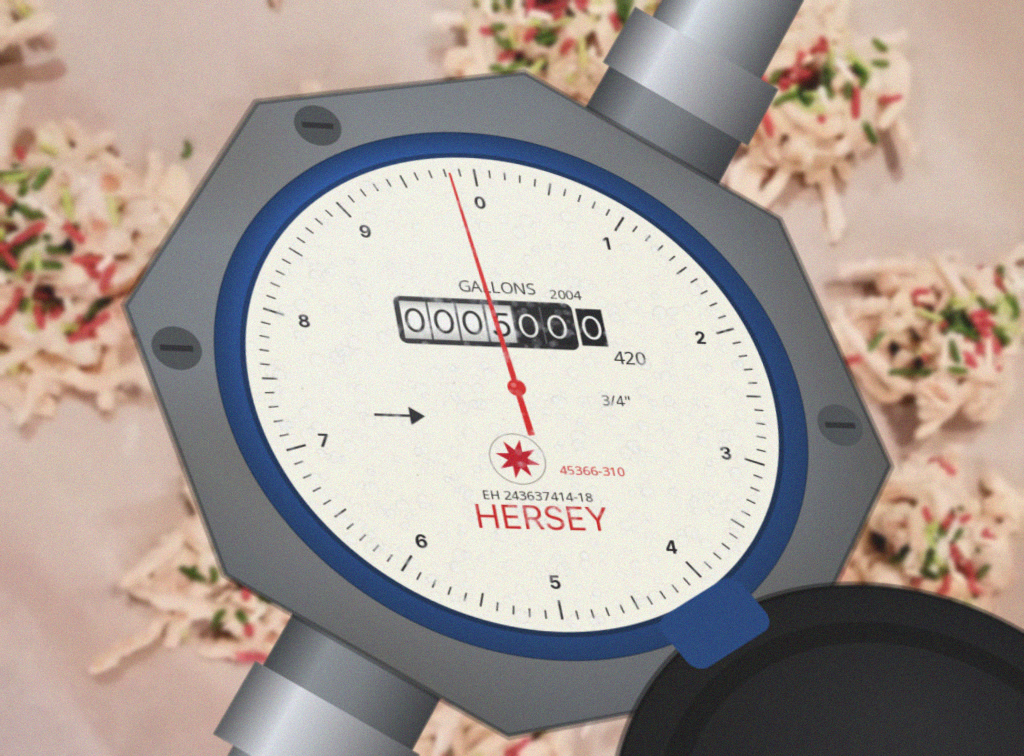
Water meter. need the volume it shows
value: 4999.8 gal
